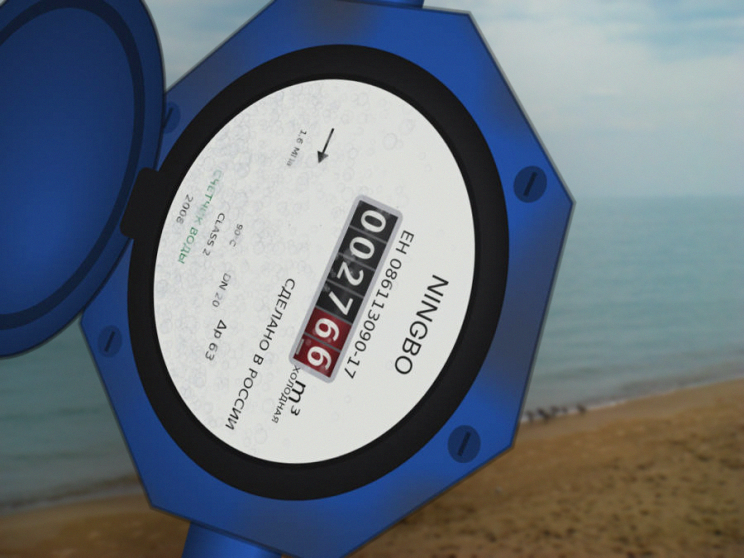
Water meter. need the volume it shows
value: 27.66 m³
